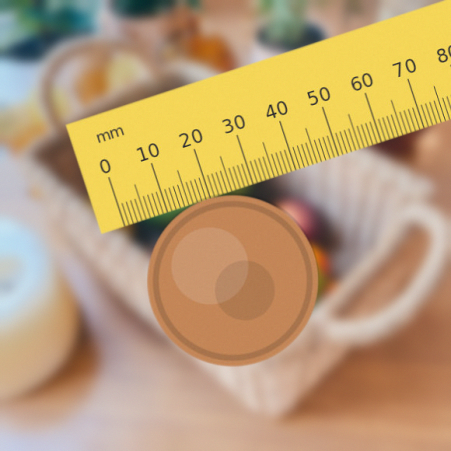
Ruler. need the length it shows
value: 38 mm
